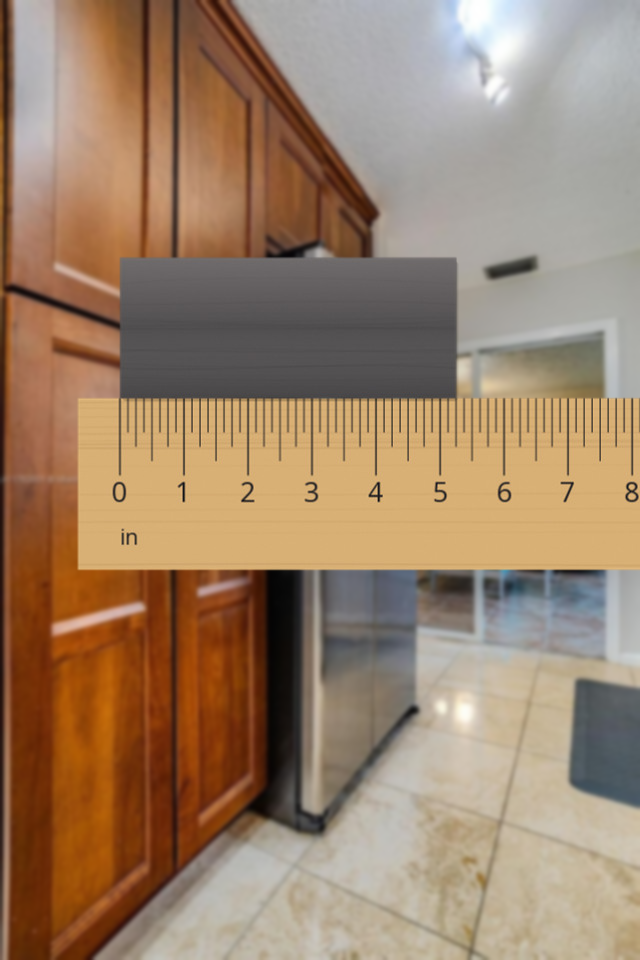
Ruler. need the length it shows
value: 5.25 in
